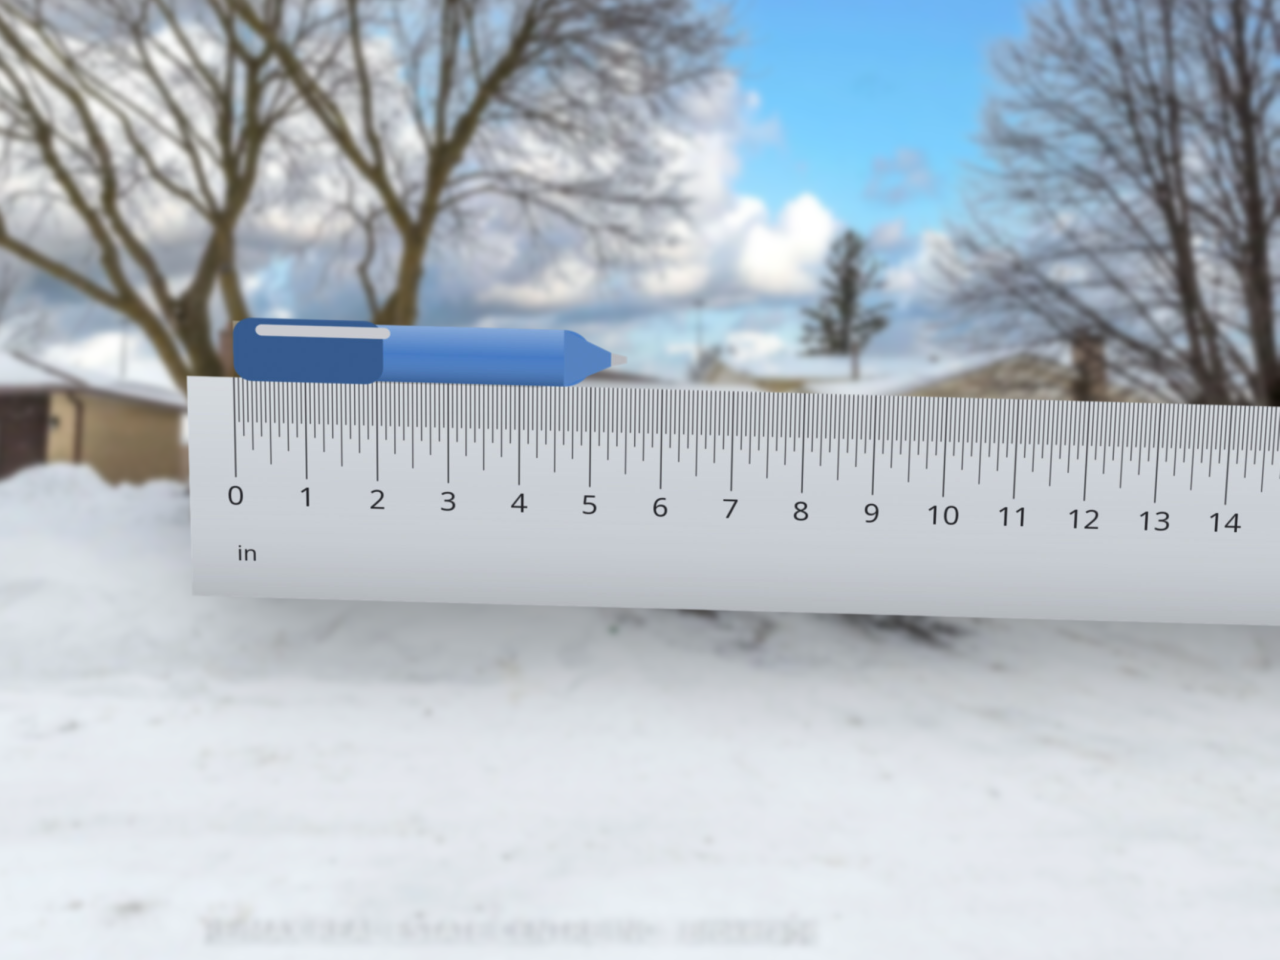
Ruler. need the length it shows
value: 5.5 in
